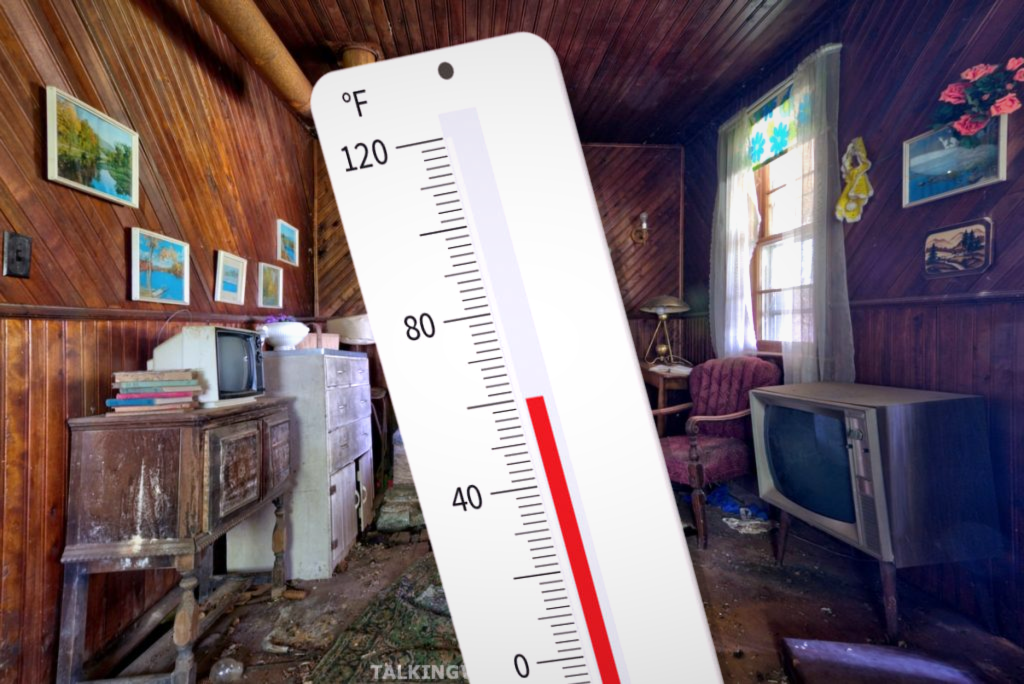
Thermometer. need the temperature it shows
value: 60 °F
